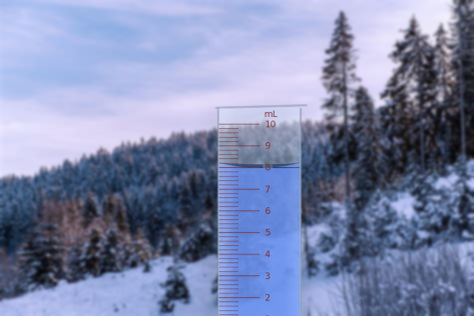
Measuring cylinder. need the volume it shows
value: 8 mL
